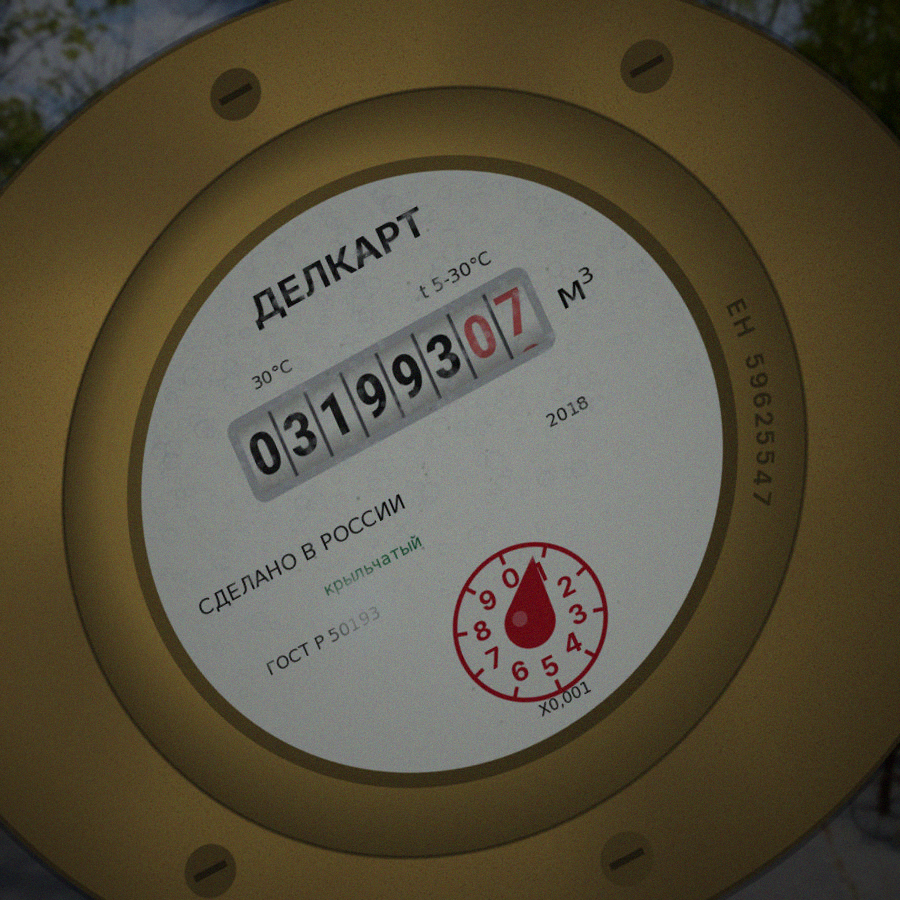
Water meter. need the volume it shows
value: 31993.070 m³
